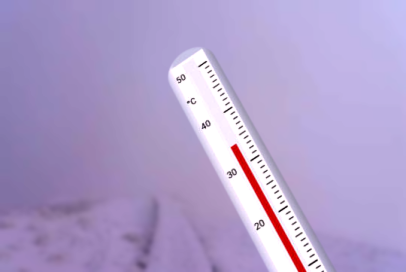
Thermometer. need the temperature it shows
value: 34 °C
